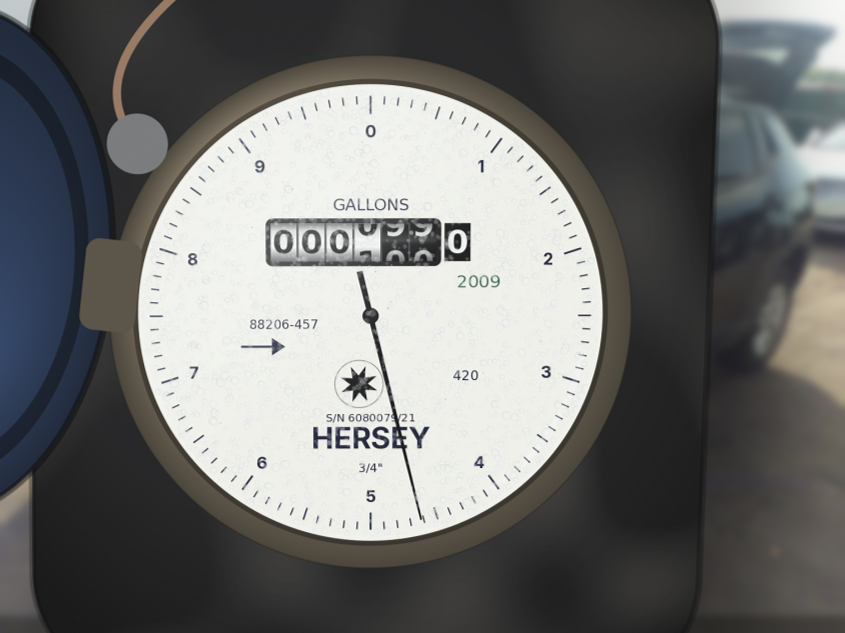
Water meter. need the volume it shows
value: 994.6 gal
